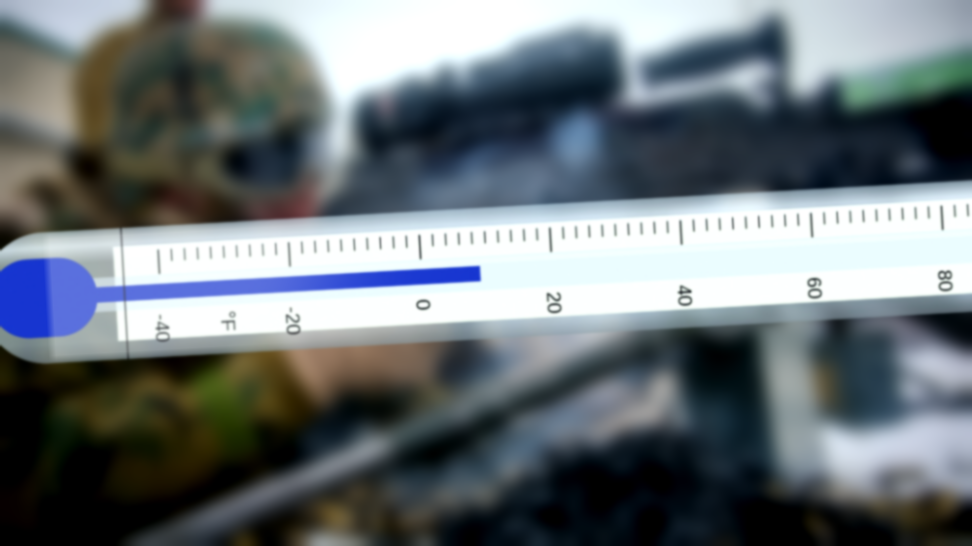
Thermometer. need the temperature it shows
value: 9 °F
